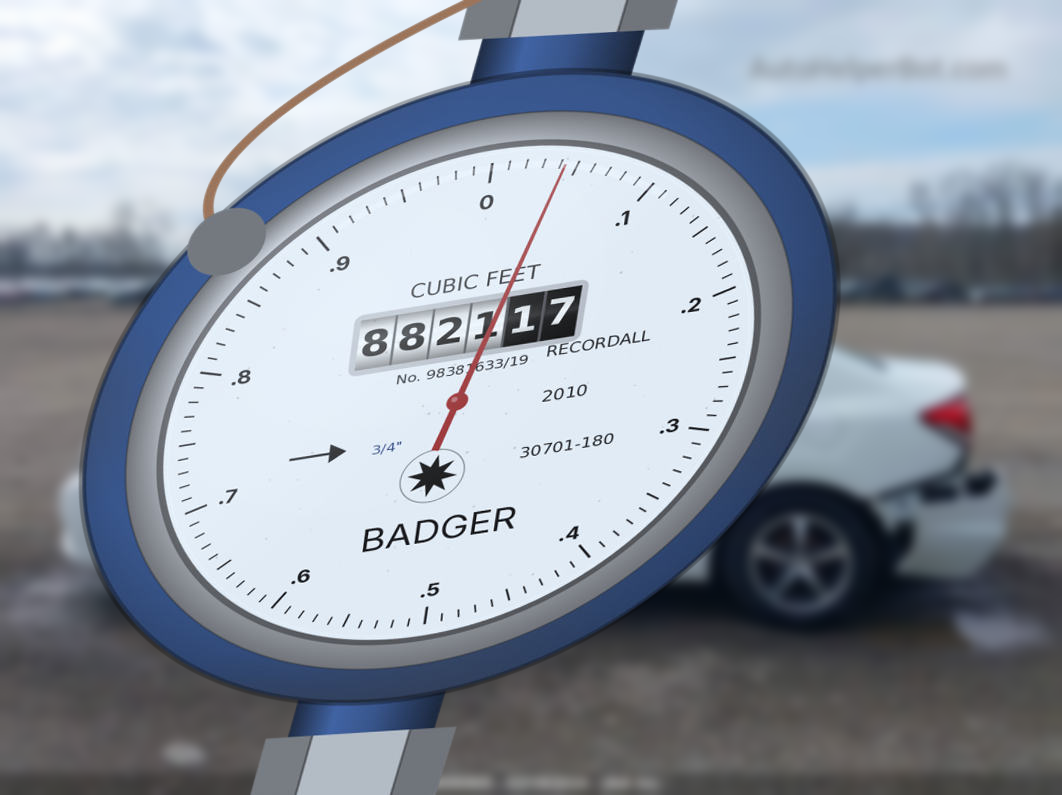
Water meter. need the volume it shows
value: 882117.04 ft³
